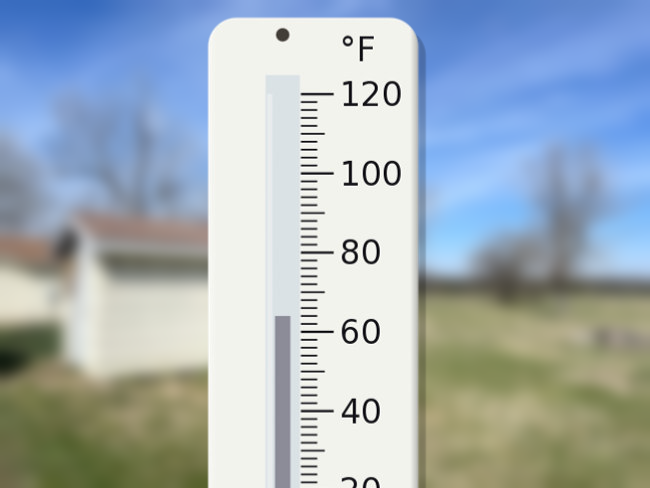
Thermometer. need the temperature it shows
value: 64 °F
